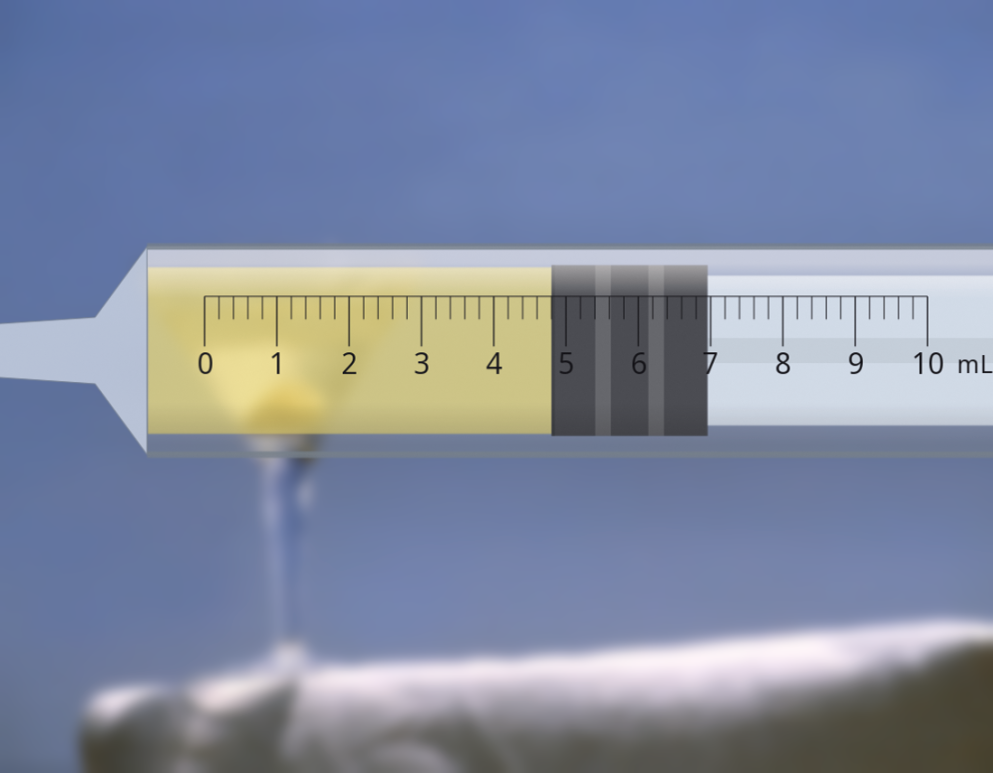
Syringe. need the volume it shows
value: 4.8 mL
